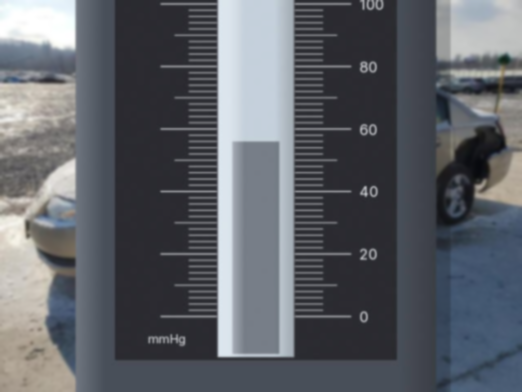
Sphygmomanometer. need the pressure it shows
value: 56 mmHg
